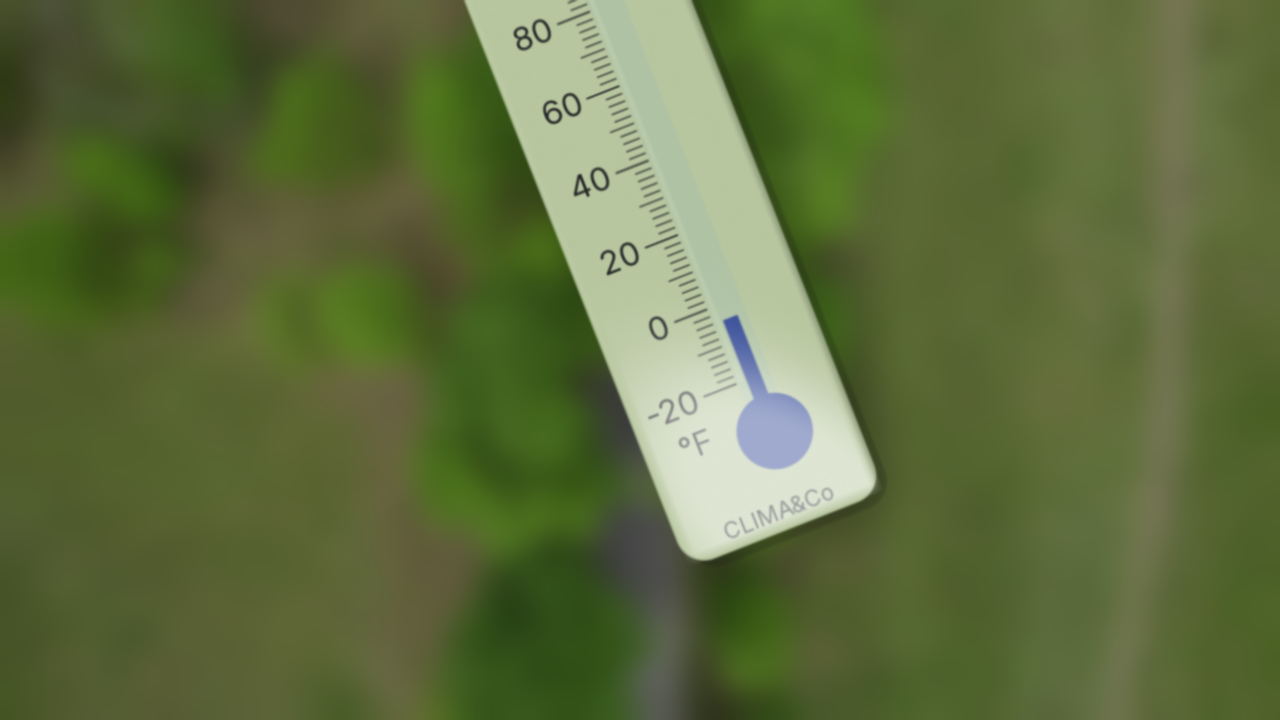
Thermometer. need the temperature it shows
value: -4 °F
